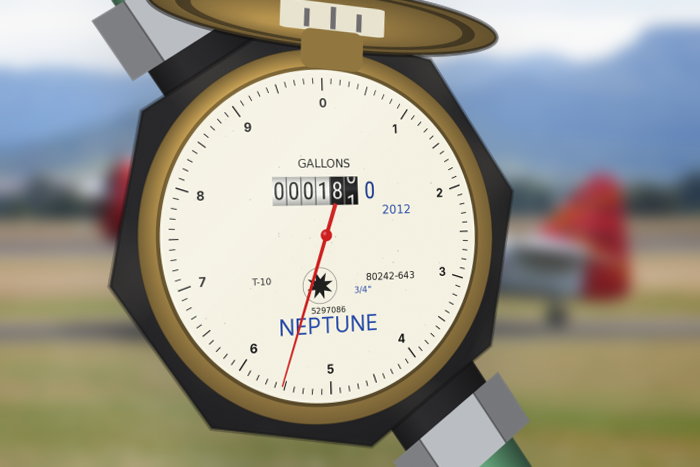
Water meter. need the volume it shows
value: 1805.5 gal
